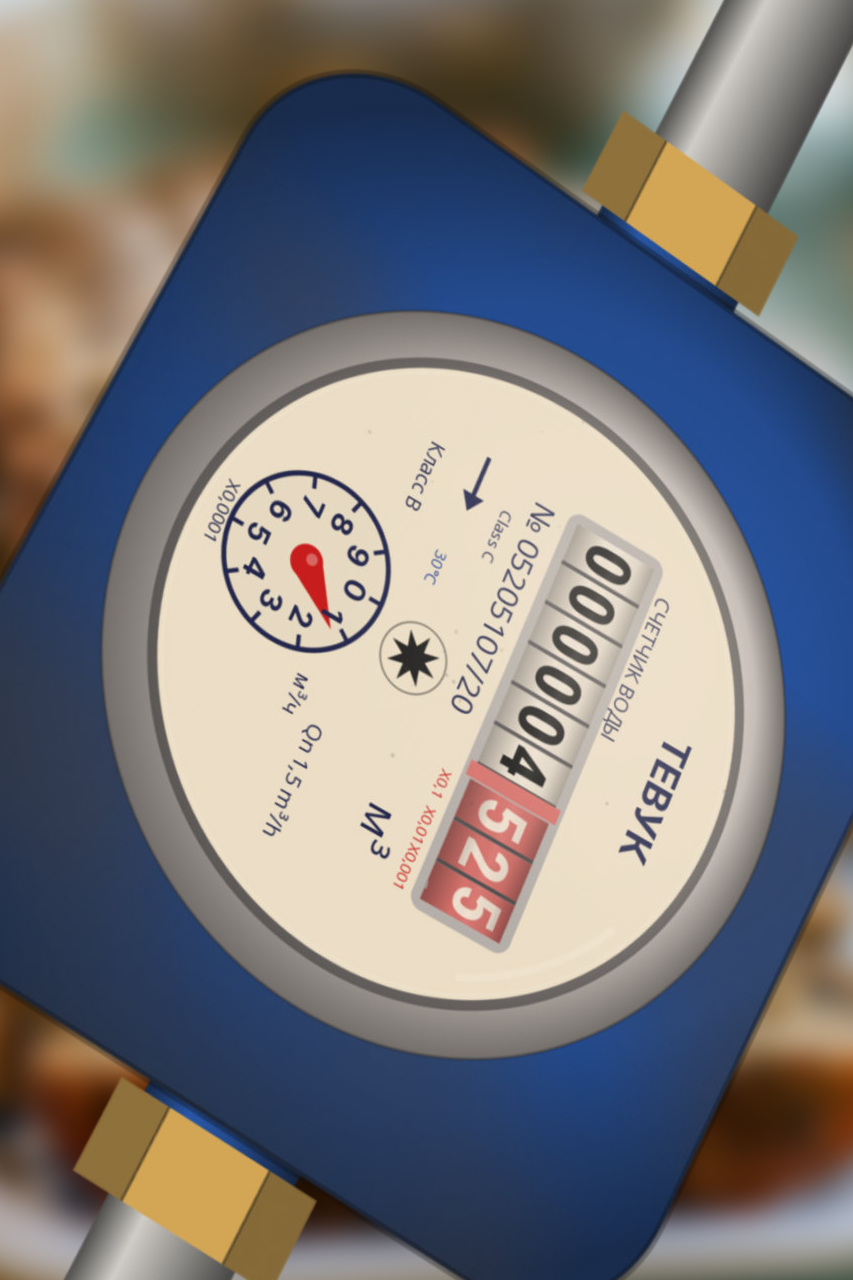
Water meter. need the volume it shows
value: 4.5251 m³
